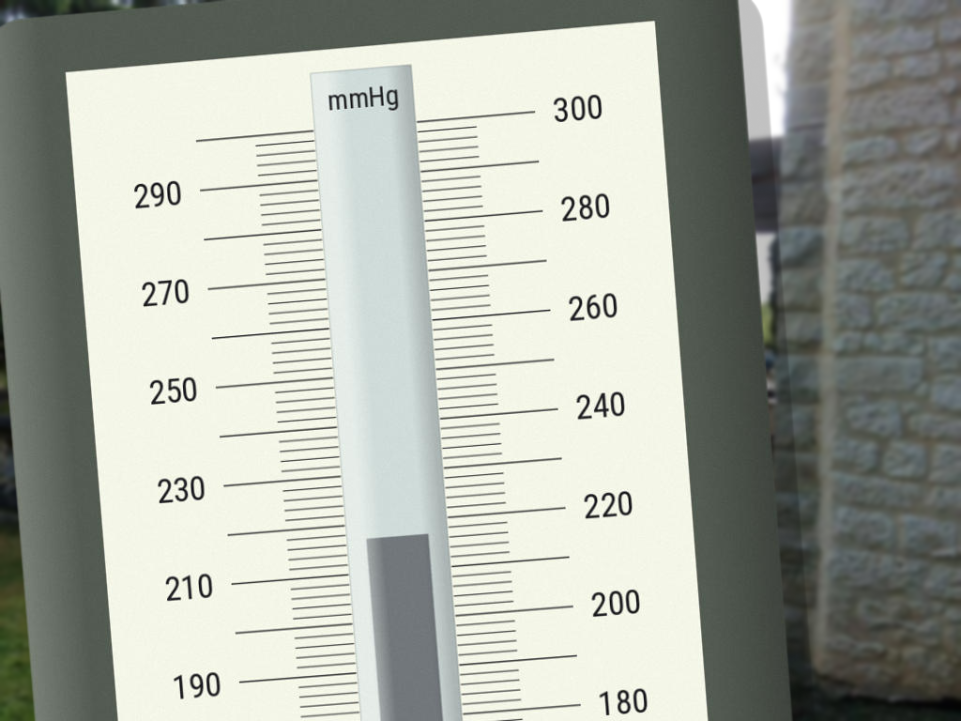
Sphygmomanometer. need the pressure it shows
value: 217 mmHg
